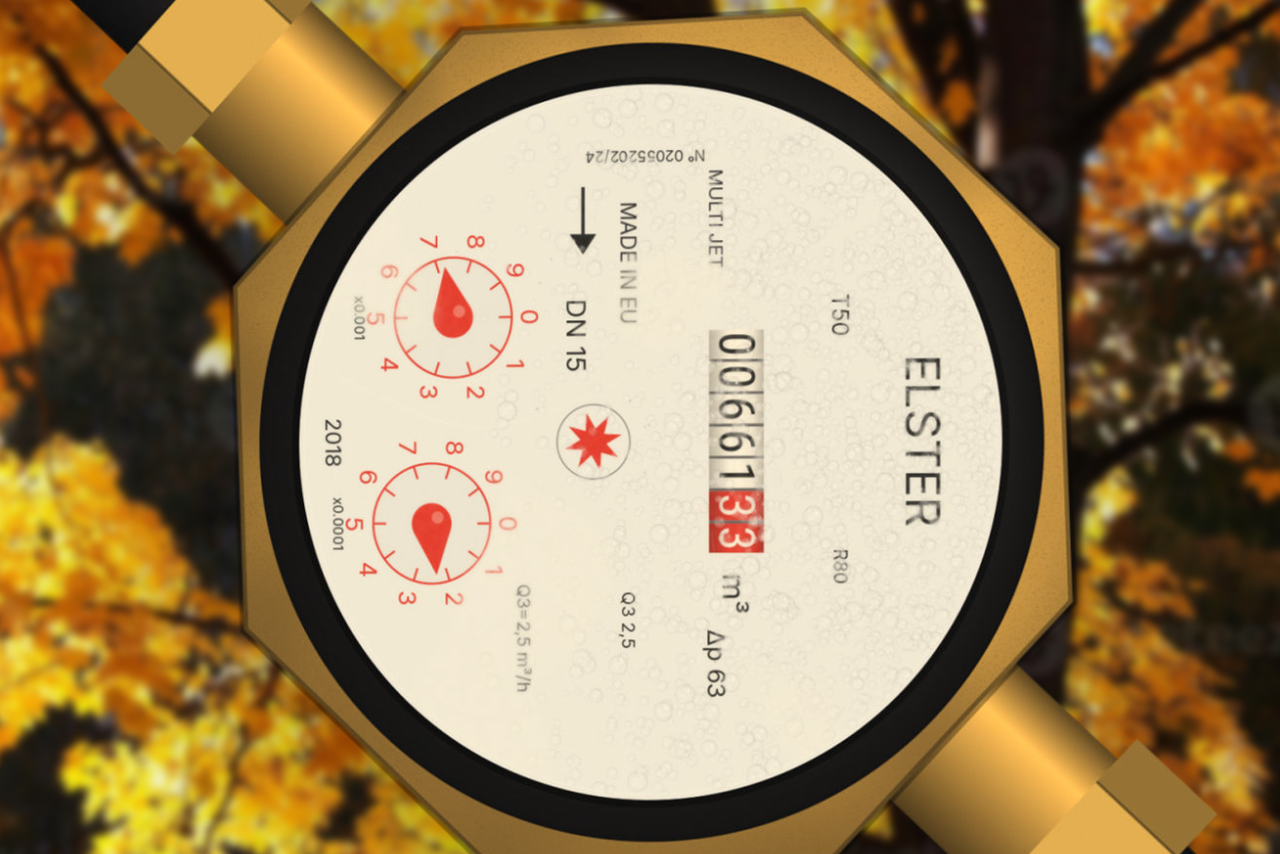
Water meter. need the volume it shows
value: 661.3372 m³
